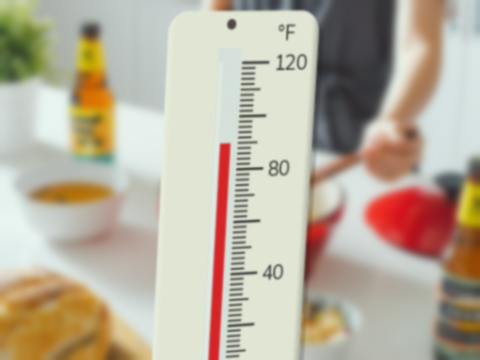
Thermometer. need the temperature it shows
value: 90 °F
